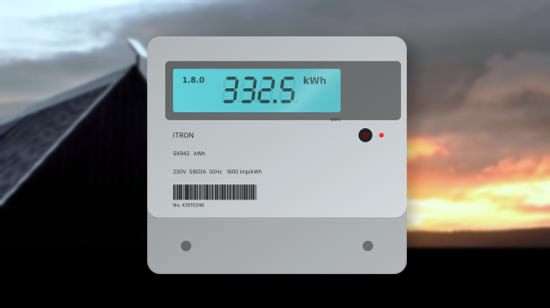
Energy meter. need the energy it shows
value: 332.5 kWh
